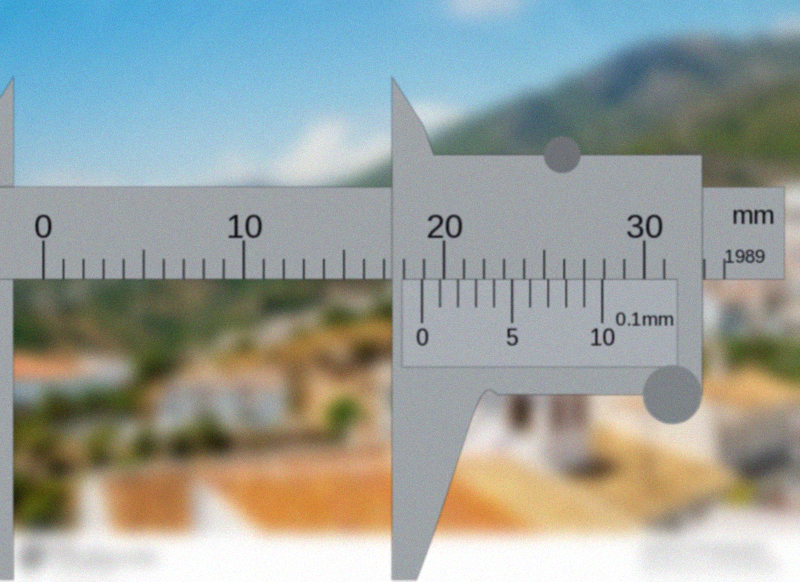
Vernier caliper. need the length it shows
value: 18.9 mm
